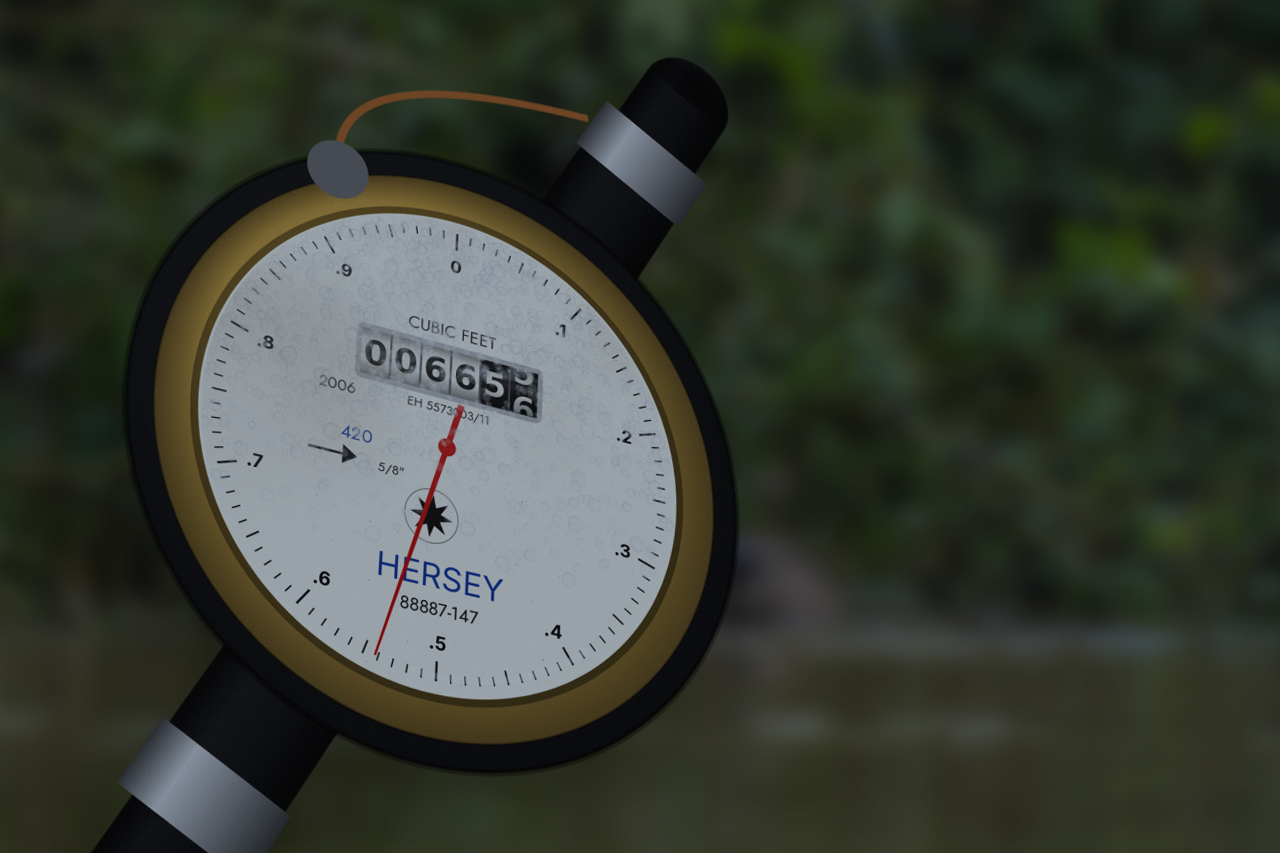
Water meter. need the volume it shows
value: 6655.54 ft³
